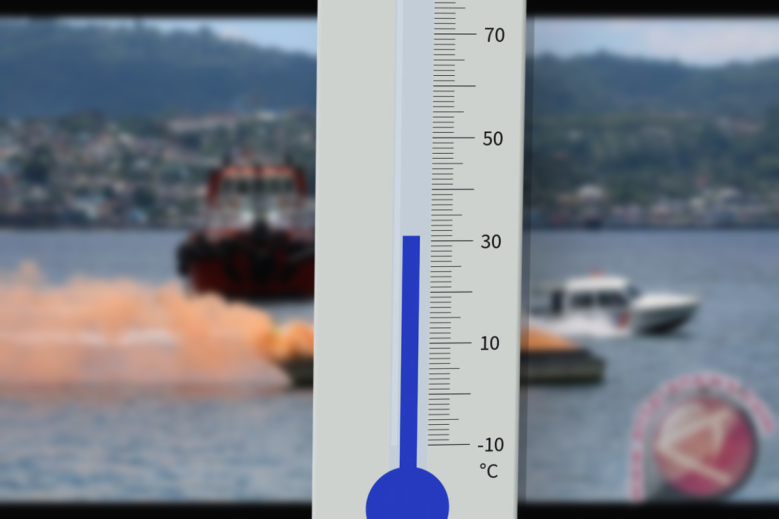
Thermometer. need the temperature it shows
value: 31 °C
